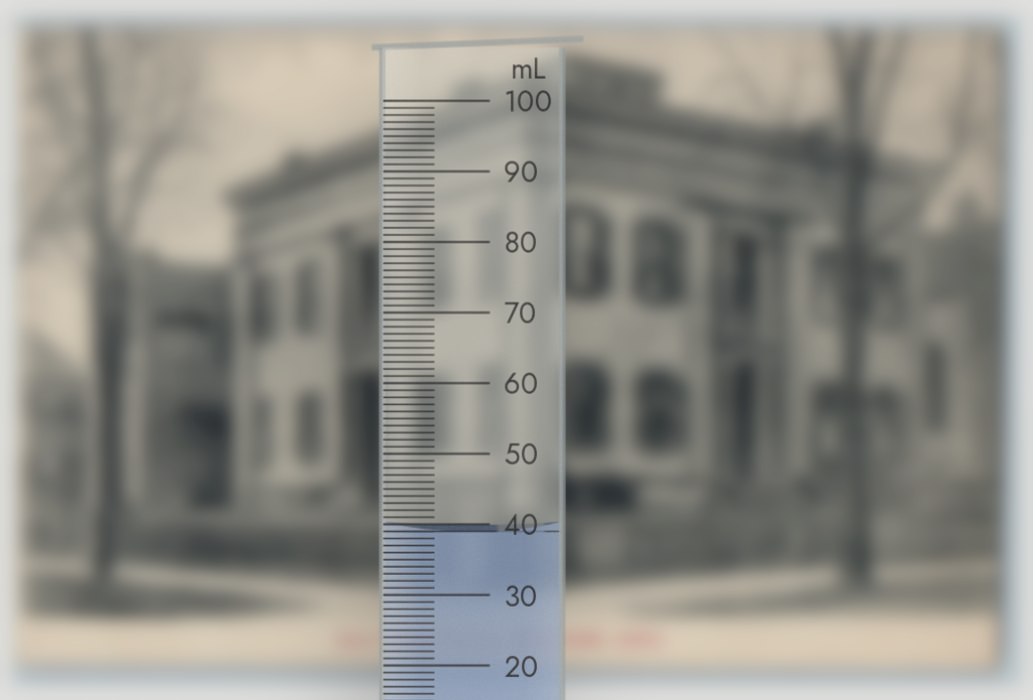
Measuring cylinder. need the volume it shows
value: 39 mL
